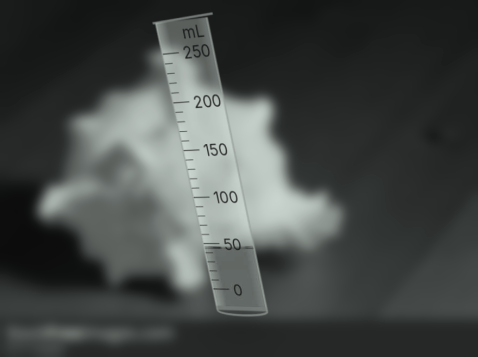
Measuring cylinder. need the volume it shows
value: 45 mL
